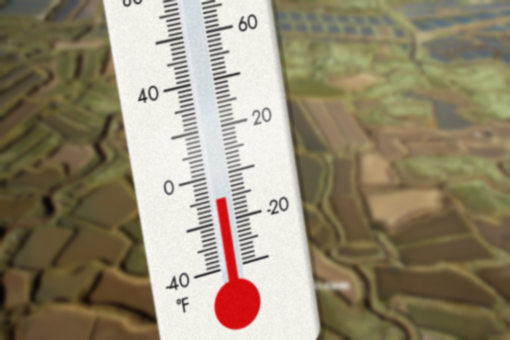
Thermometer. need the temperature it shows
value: -10 °F
